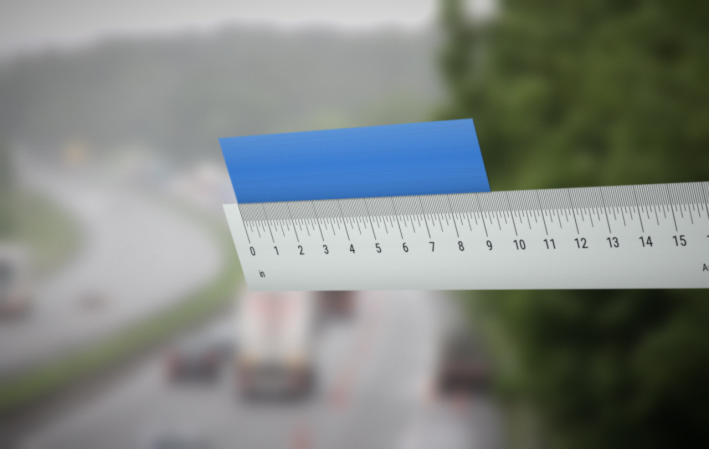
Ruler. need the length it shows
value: 9.5 in
